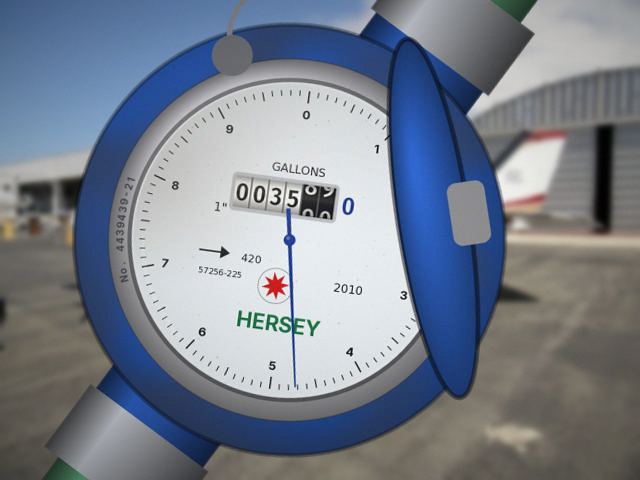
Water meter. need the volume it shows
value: 35894.7 gal
